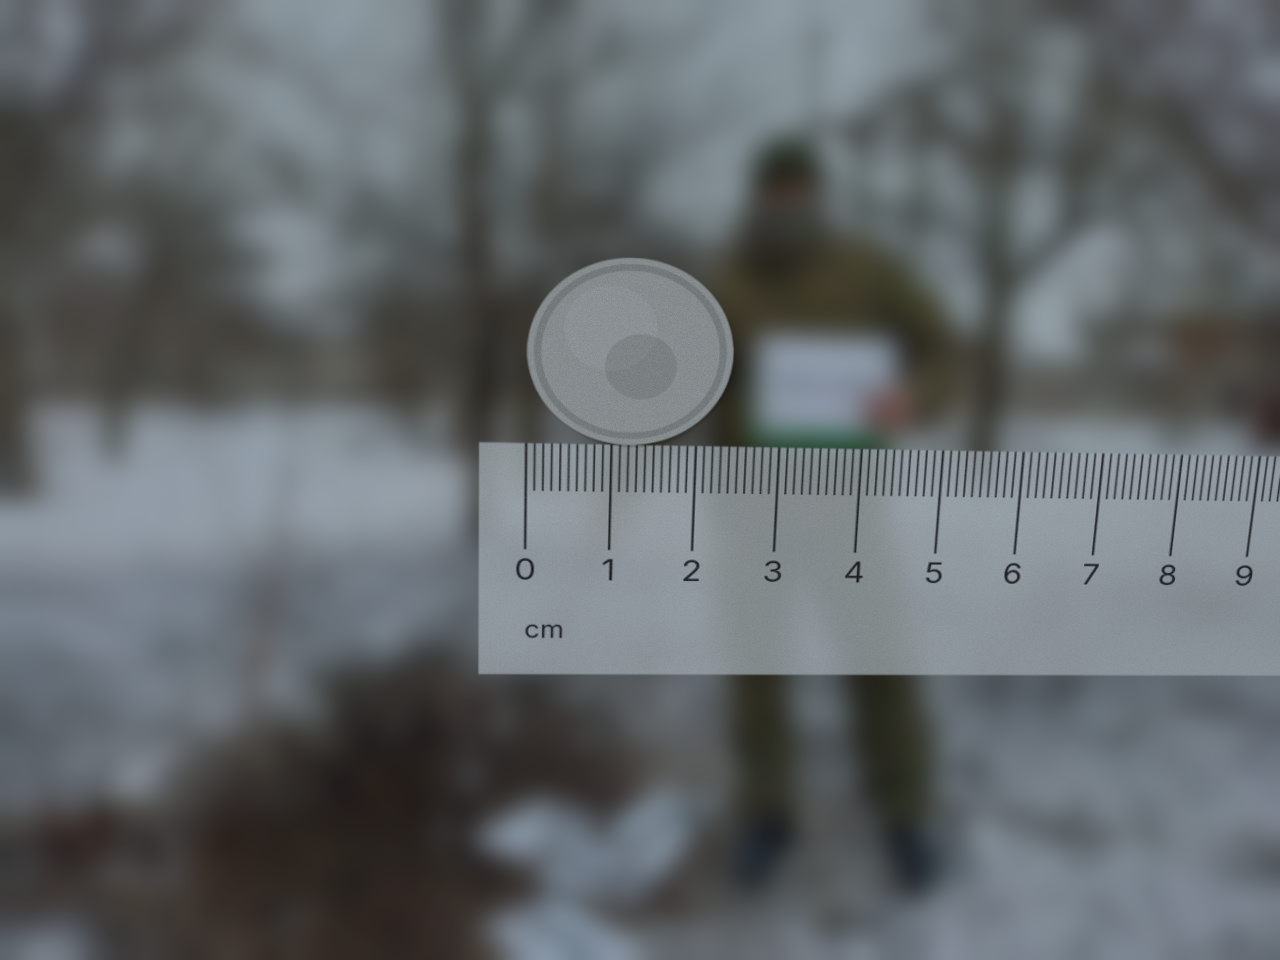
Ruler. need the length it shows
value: 2.4 cm
